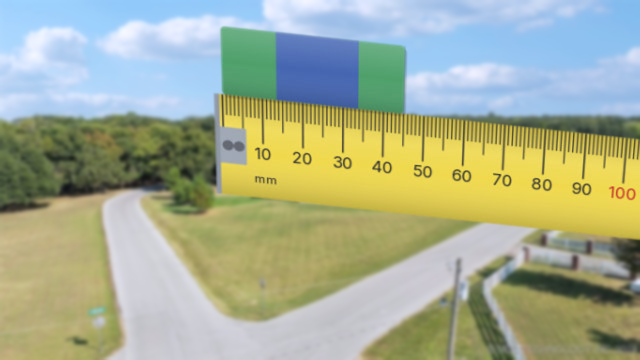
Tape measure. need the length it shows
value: 45 mm
